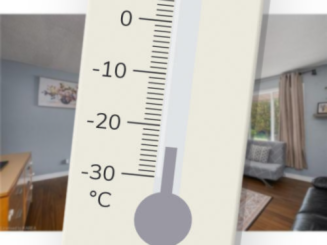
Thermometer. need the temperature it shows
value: -24 °C
